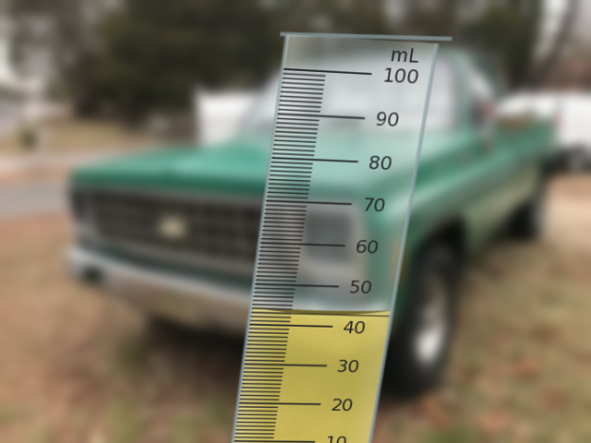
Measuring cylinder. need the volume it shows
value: 43 mL
